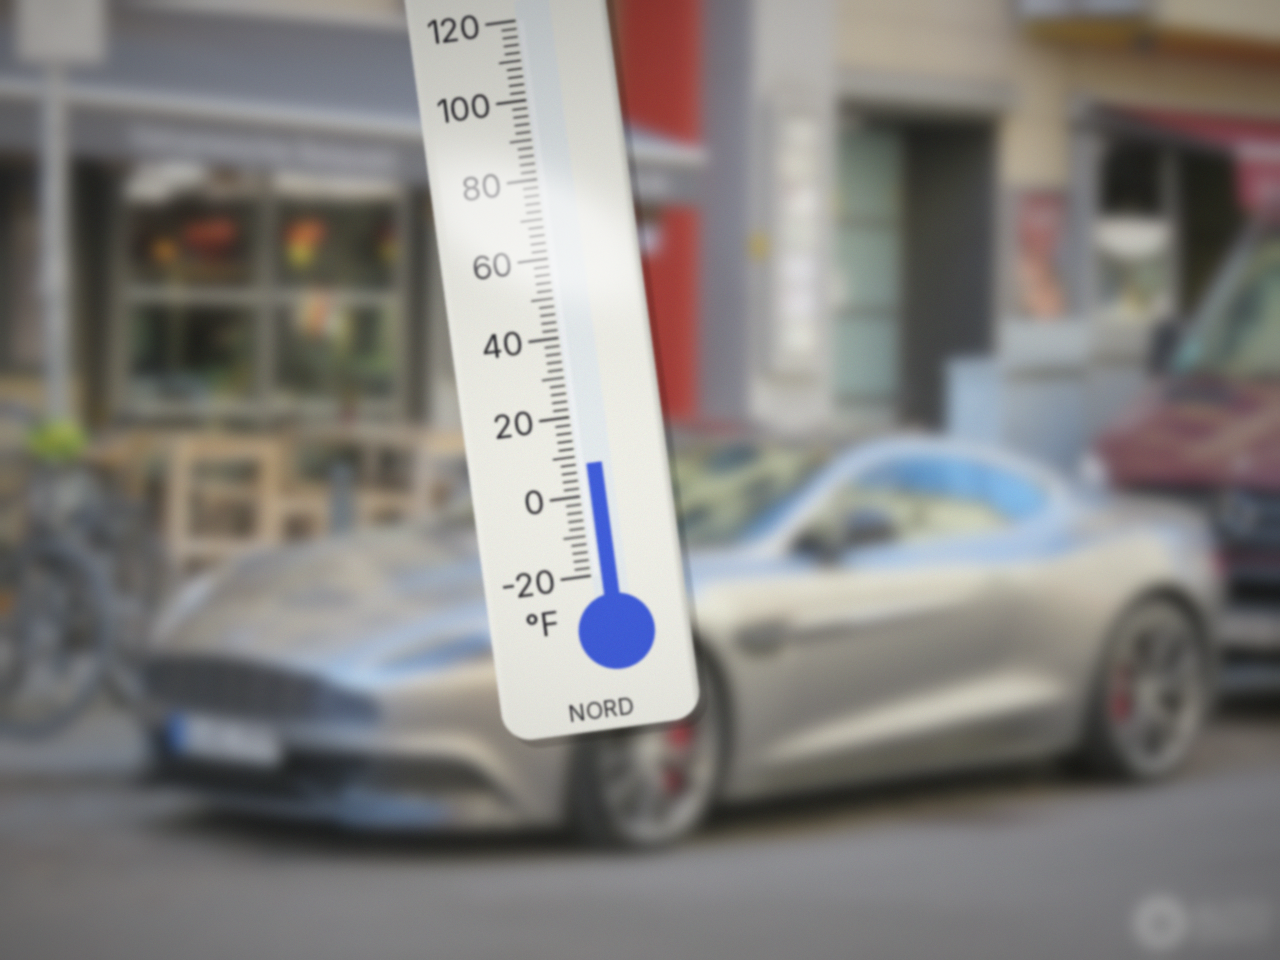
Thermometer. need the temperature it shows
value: 8 °F
